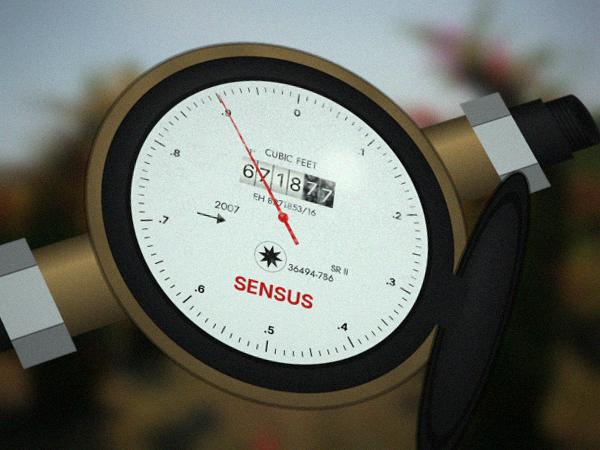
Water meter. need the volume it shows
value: 671876.90 ft³
